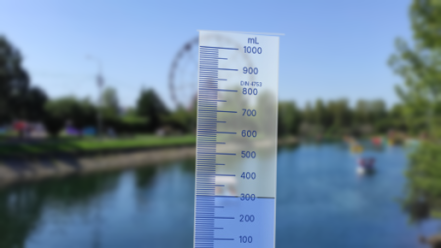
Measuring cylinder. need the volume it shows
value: 300 mL
